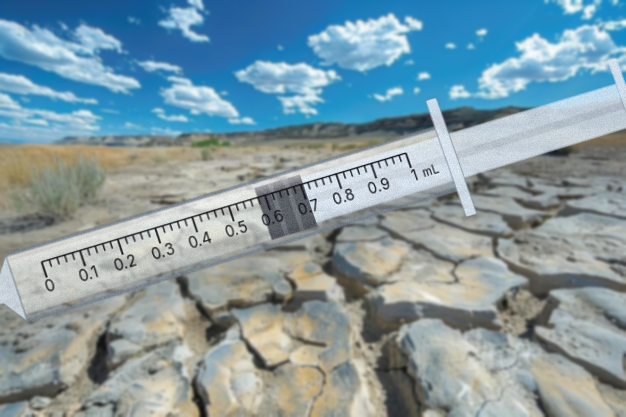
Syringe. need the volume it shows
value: 0.58 mL
